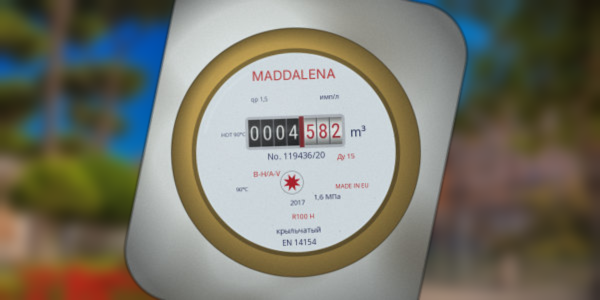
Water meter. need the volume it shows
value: 4.582 m³
